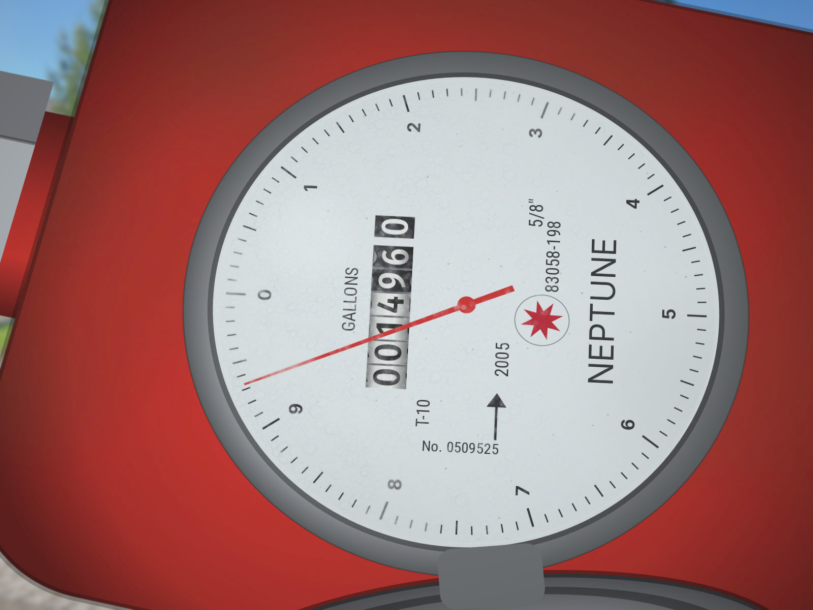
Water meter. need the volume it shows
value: 14959.3 gal
